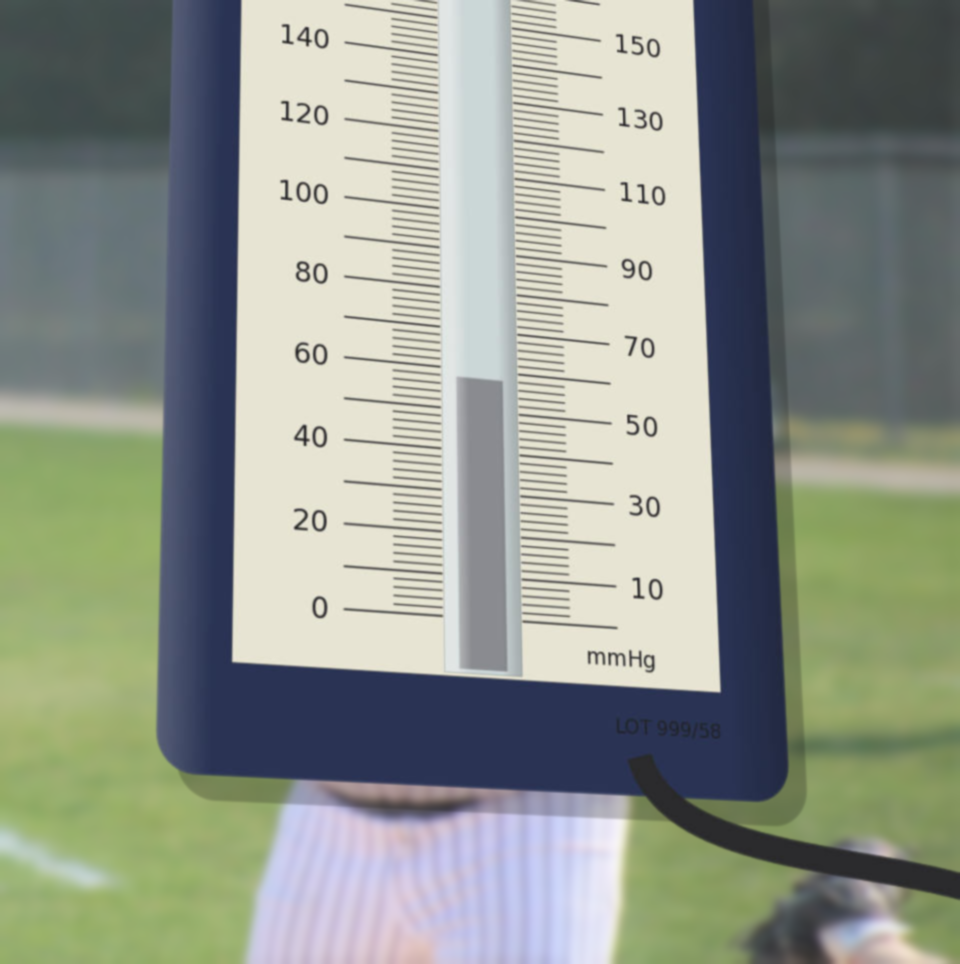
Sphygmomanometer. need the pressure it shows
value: 58 mmHg
